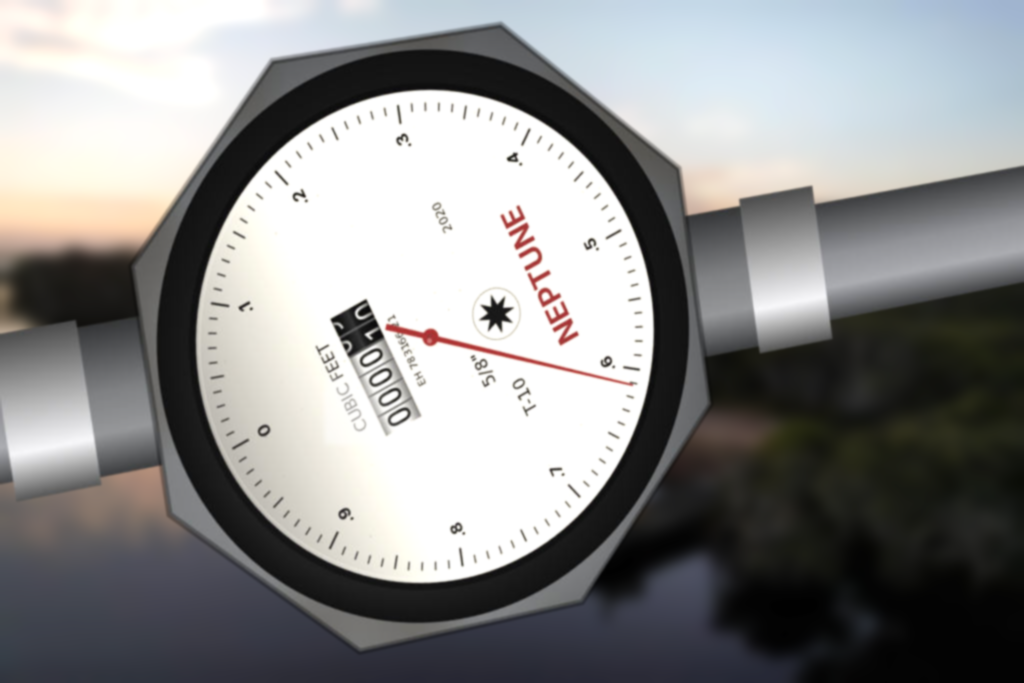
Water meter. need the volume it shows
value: 9.61 ft³
